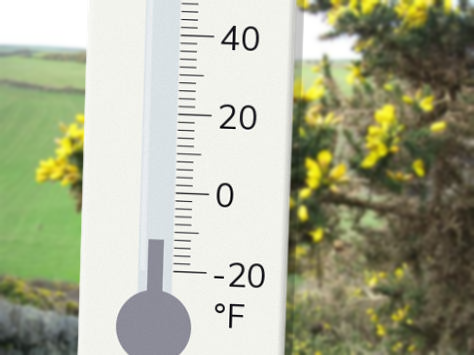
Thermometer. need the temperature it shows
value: -12 °F
